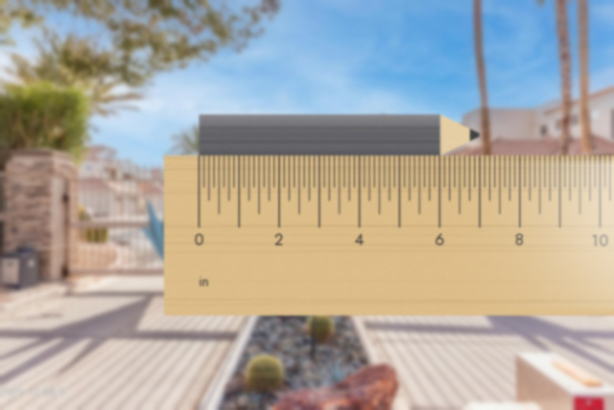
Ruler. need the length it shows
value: 7 in
